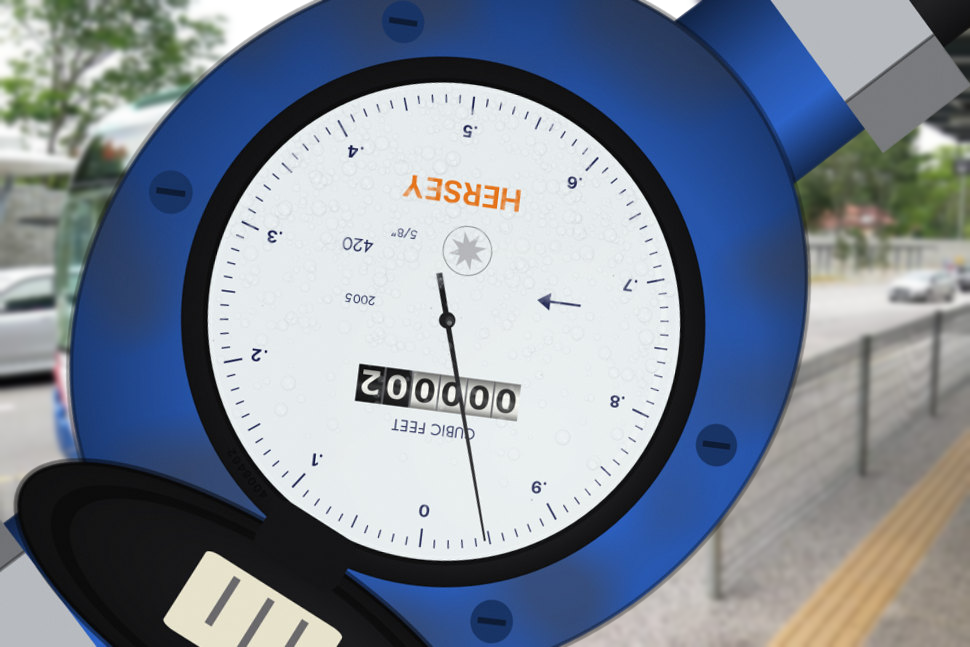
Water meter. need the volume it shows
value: 1.95 ft³
